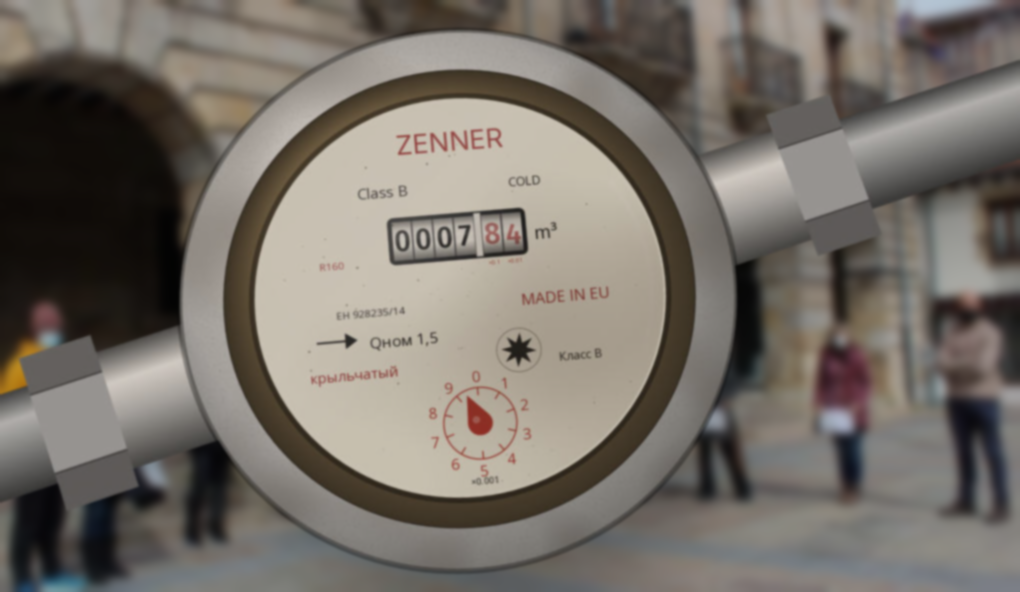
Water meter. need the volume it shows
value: 7.839 m³
